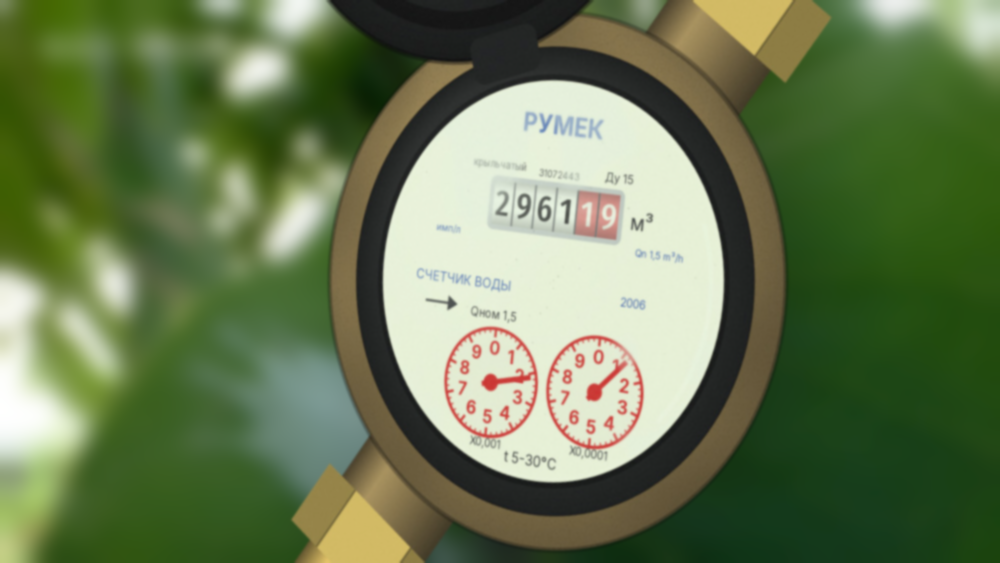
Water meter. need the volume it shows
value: 2961.1921 m³
